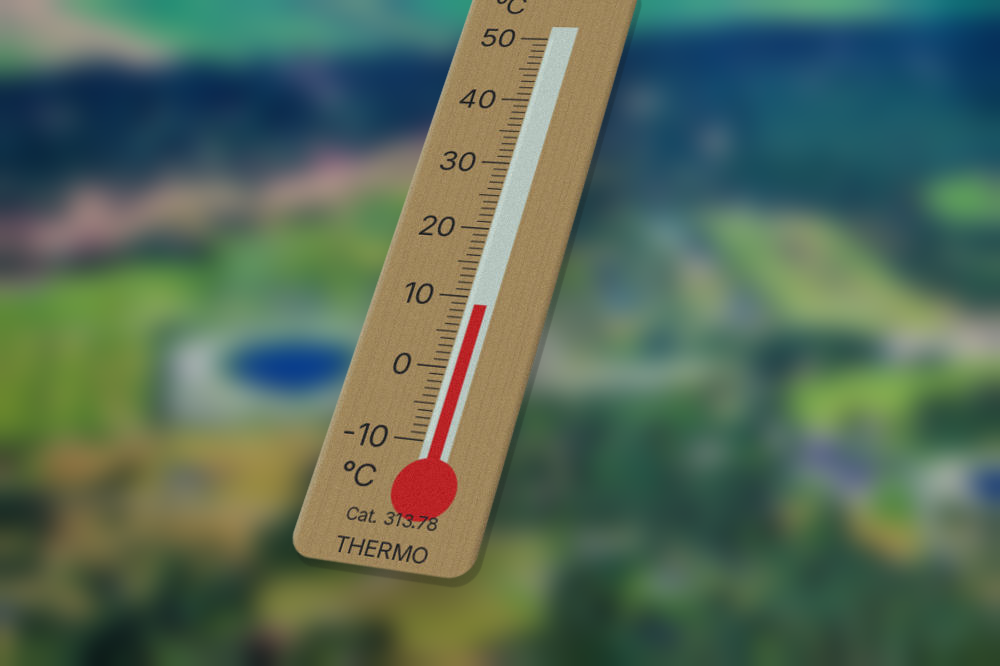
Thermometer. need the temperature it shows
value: 9 °C
